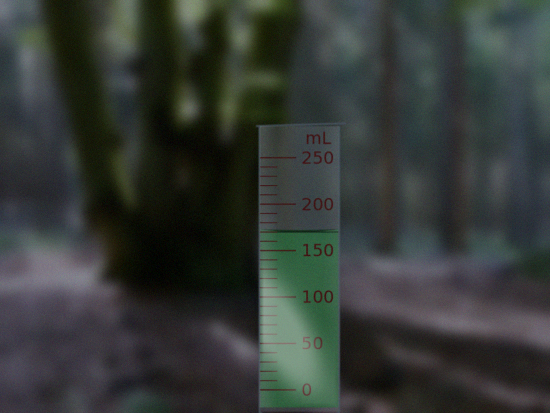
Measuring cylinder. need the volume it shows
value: 170 mL
